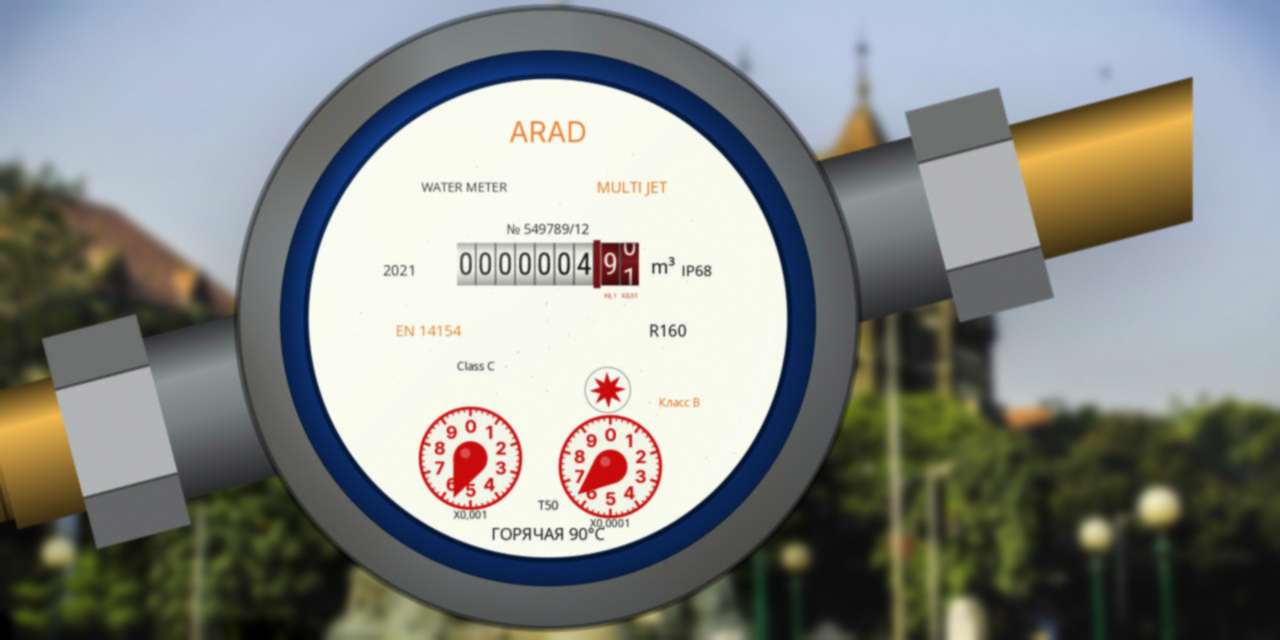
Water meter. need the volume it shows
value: 4.9056 m³
